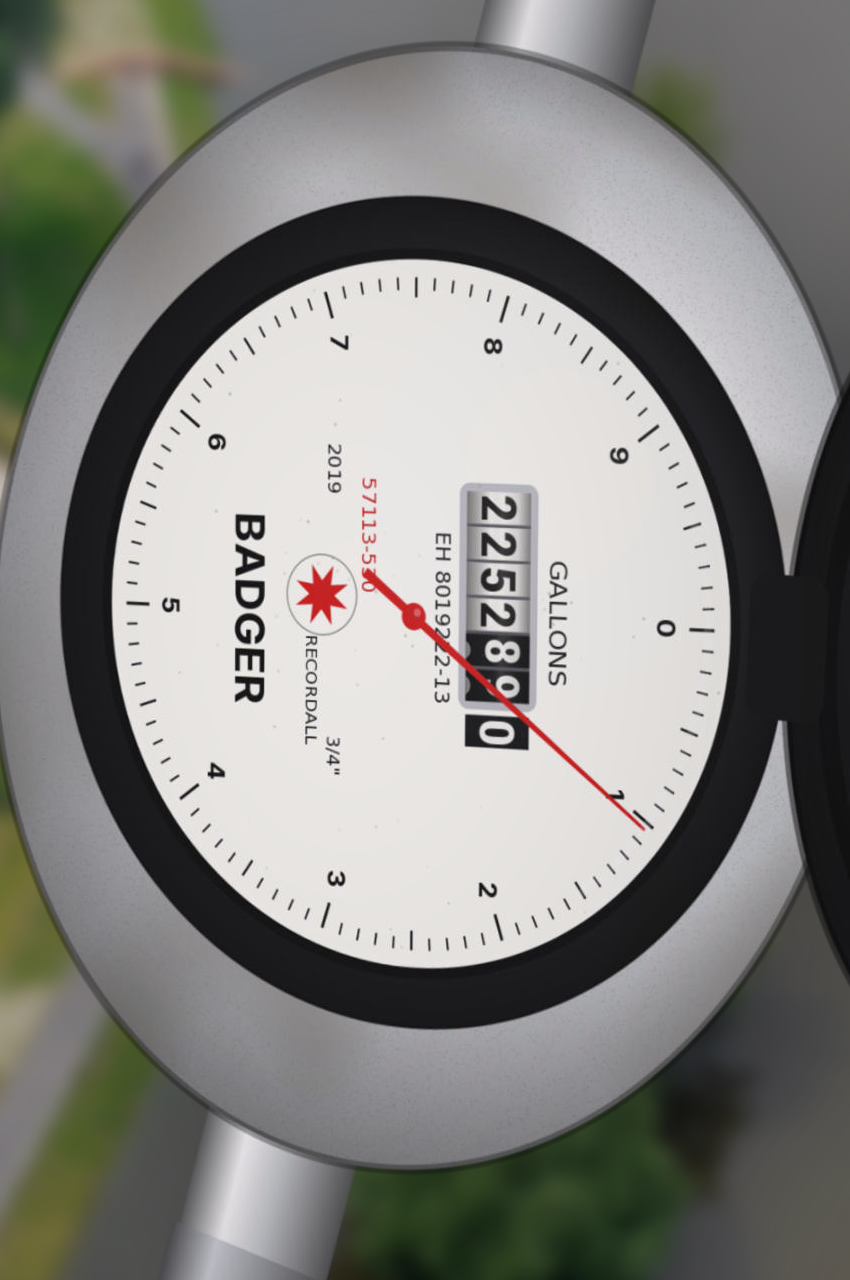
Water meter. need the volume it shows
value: 2252891.0 gal
